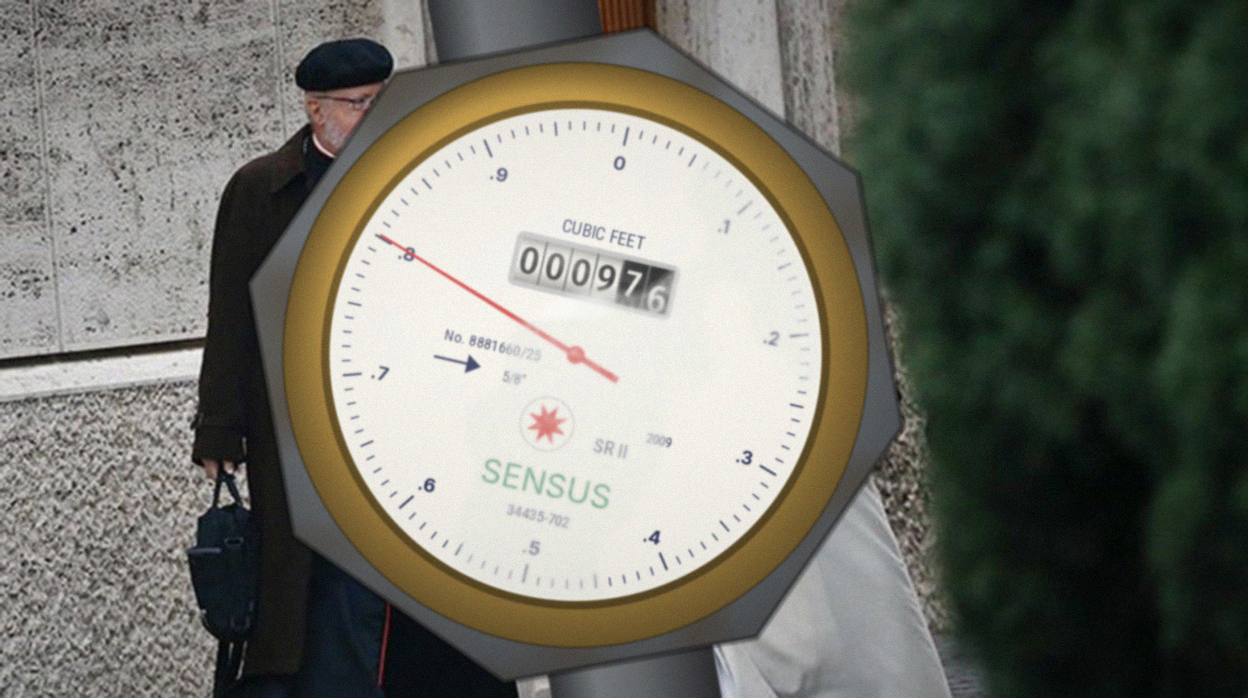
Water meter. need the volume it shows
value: 975.80 ft³
